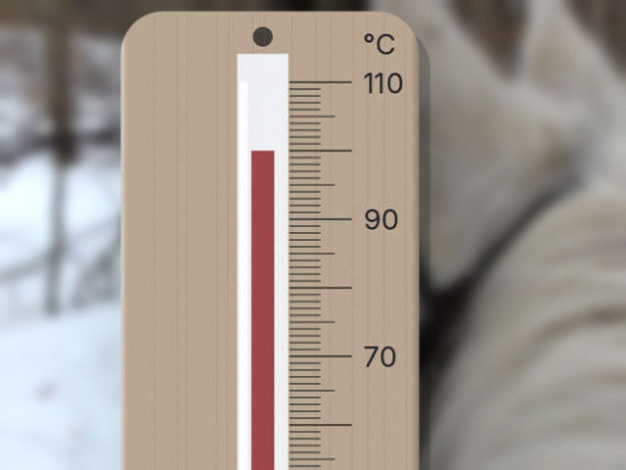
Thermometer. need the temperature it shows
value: 100 °C
